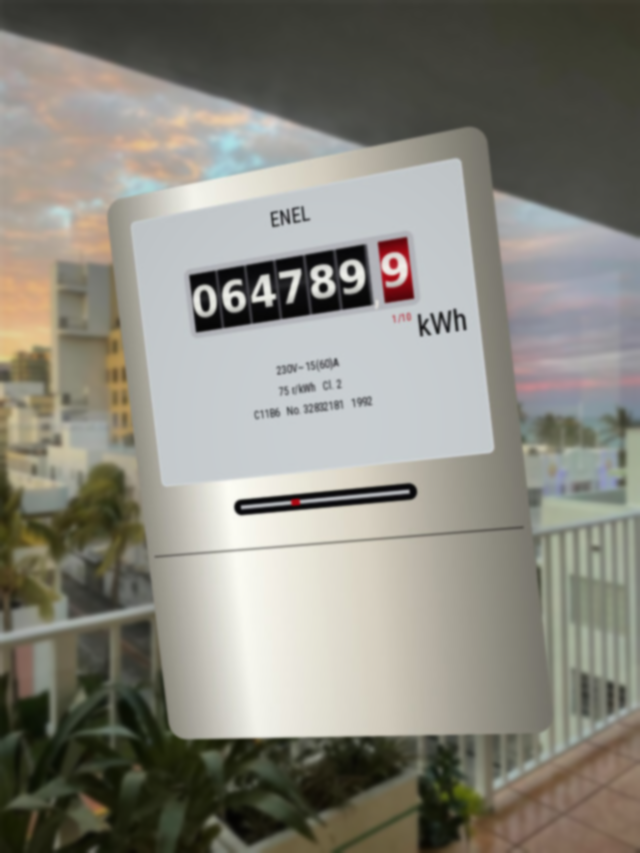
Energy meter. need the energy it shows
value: 64789.9 kWh
